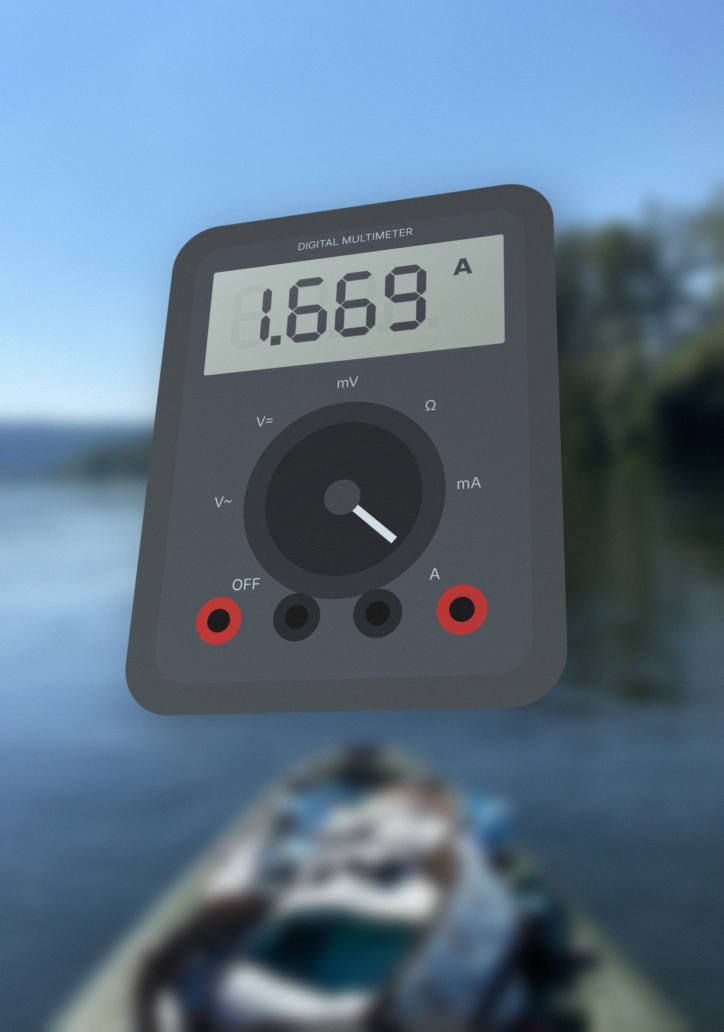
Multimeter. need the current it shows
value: 1.669 A
